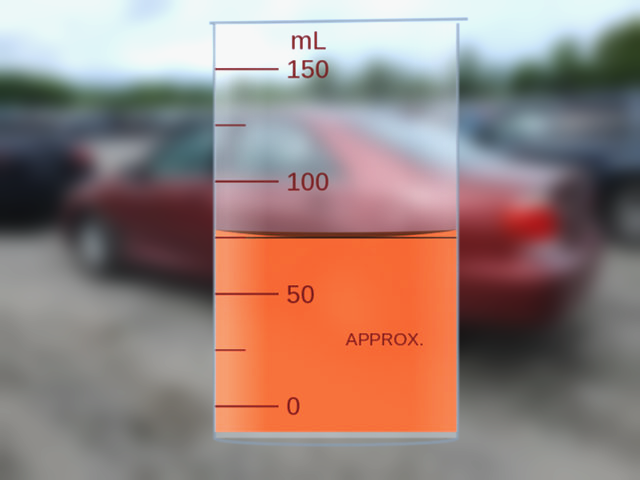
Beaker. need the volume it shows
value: 75 mL
